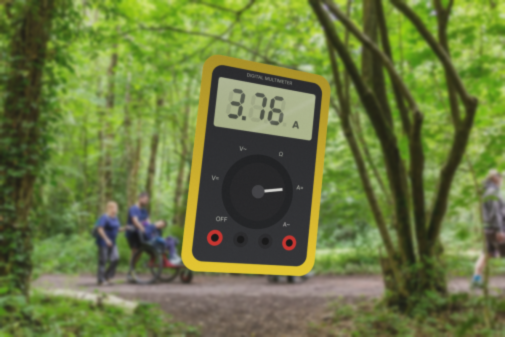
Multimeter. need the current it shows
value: 3.76 A
